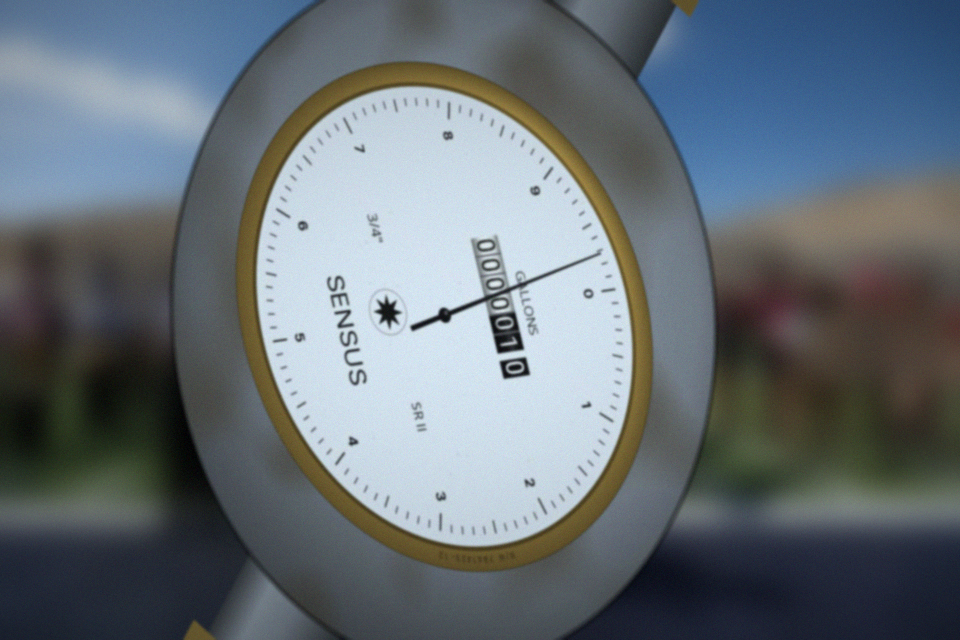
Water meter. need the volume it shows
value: 9.7 gal
